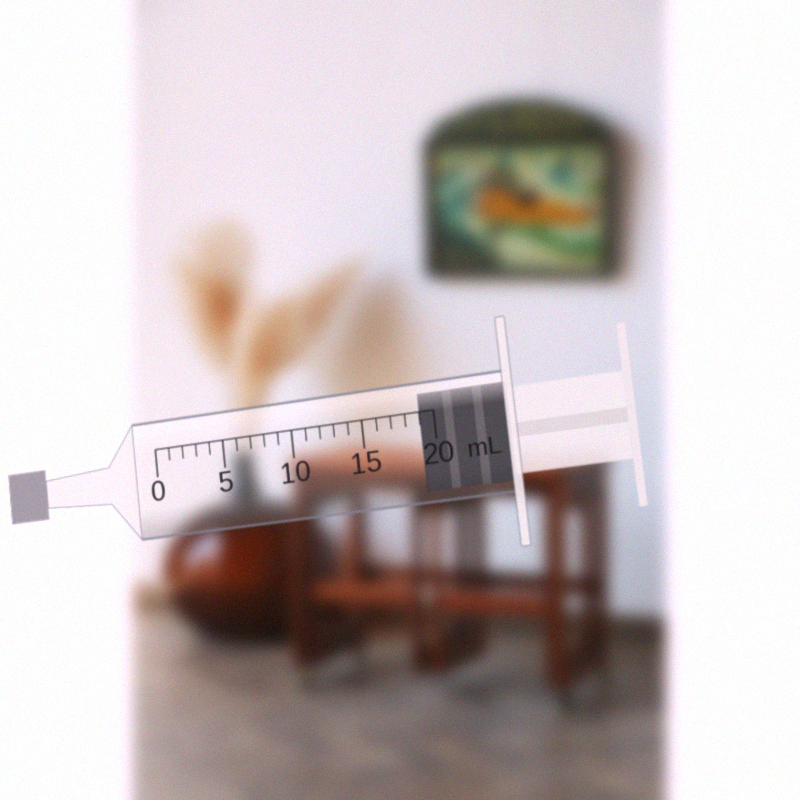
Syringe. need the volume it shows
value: 19 mL
